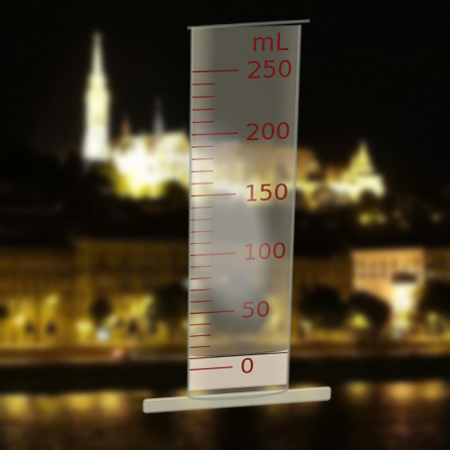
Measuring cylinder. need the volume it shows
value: 10 mL
